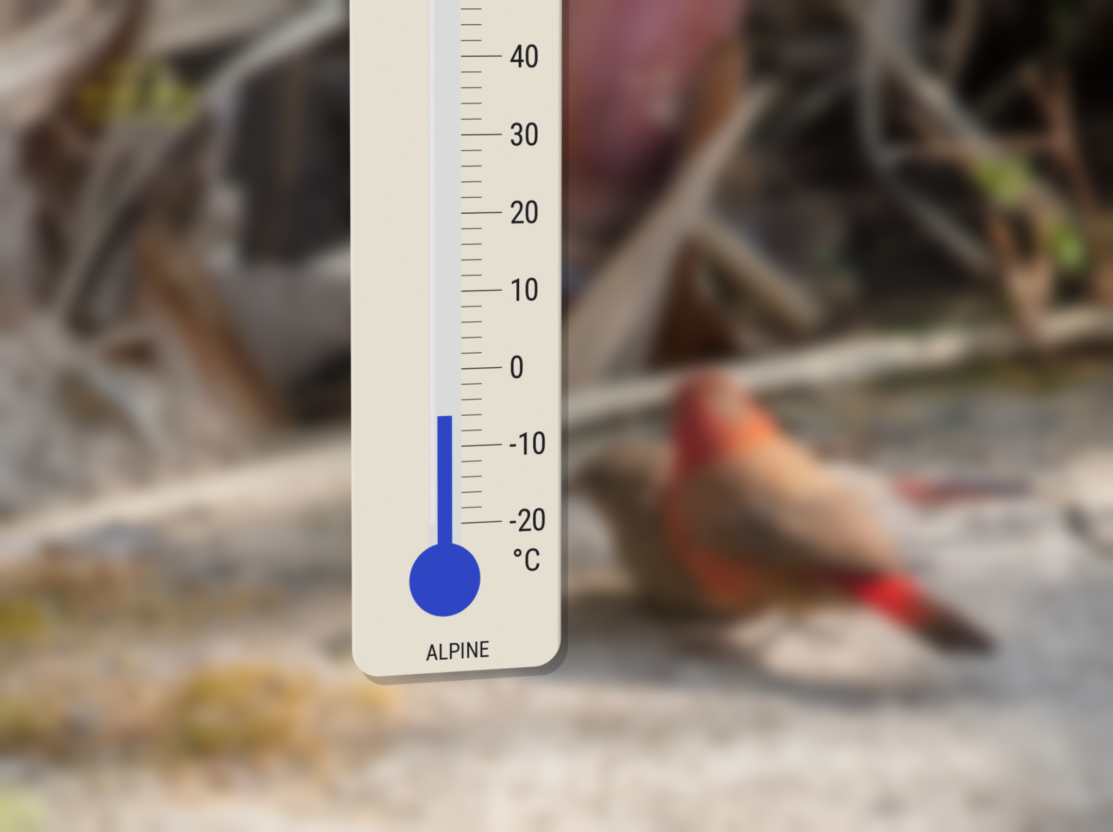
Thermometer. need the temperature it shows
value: -6 °C
